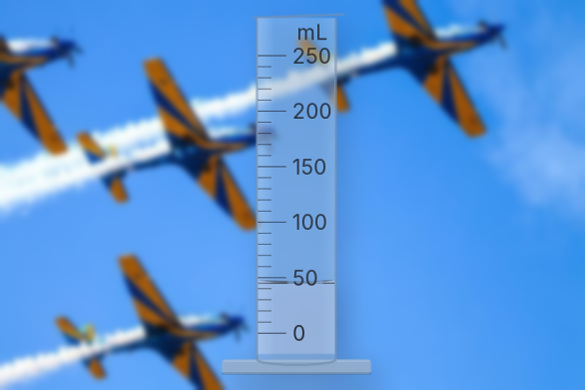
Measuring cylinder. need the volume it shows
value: 45 mL
